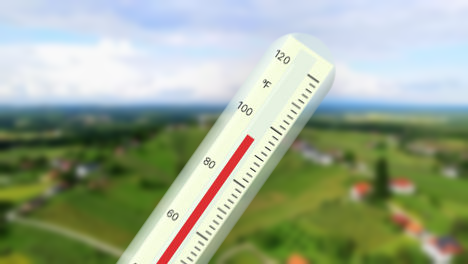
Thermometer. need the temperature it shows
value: 94 °F
